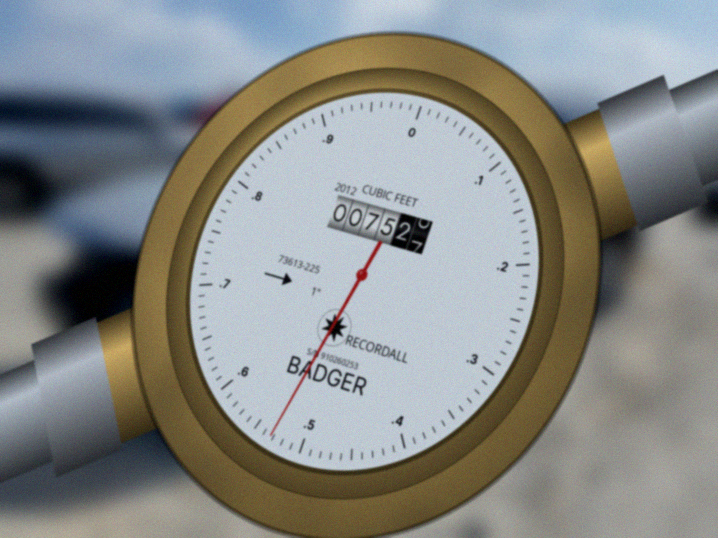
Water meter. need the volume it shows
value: 7526.53 ft³
